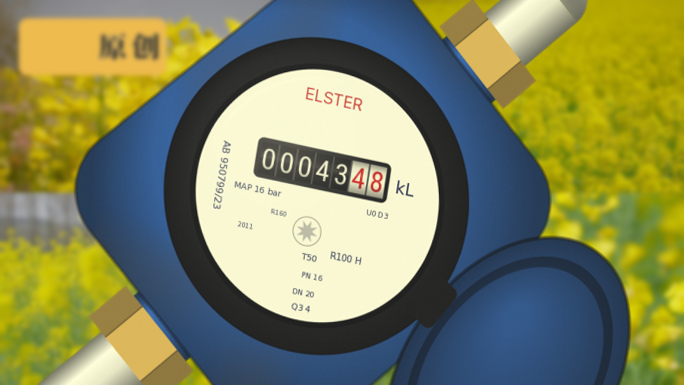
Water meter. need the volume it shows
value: 43.48 kL
